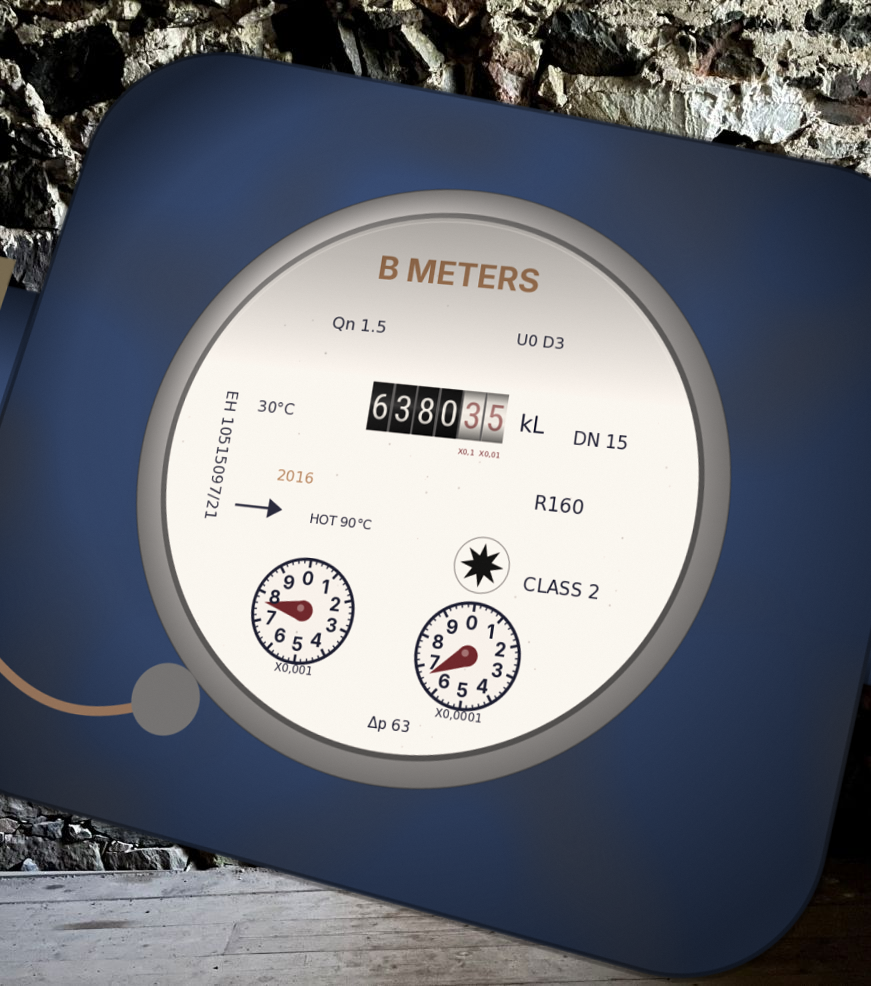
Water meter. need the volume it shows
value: 6380.3576 kL
